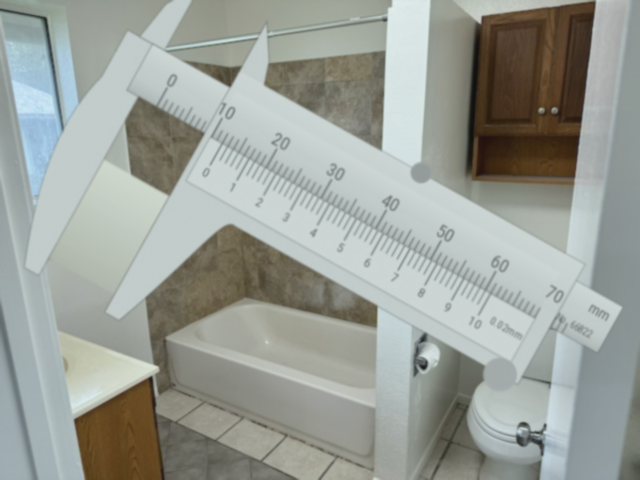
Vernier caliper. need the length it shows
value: 12.0 mm
